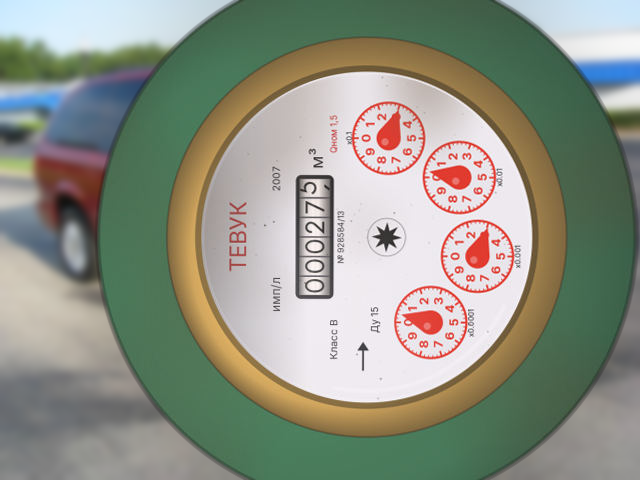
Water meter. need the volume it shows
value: 275.3030 m³
